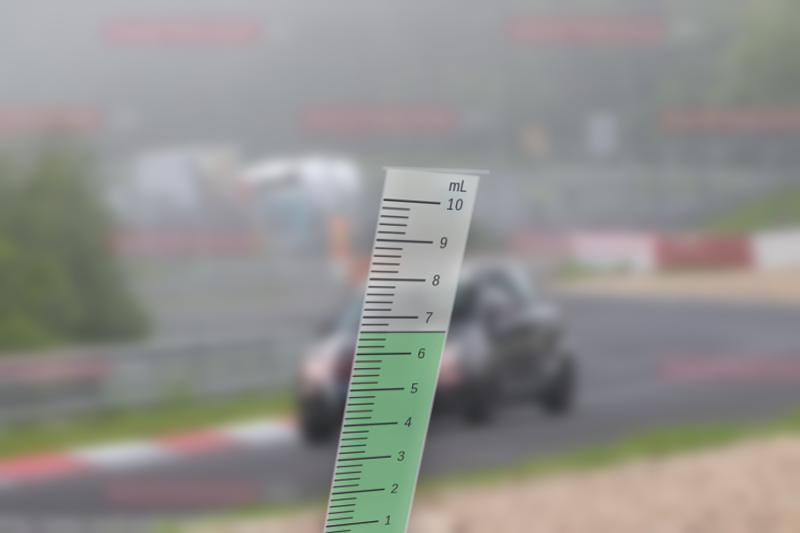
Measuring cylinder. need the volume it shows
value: 6.6 mL
